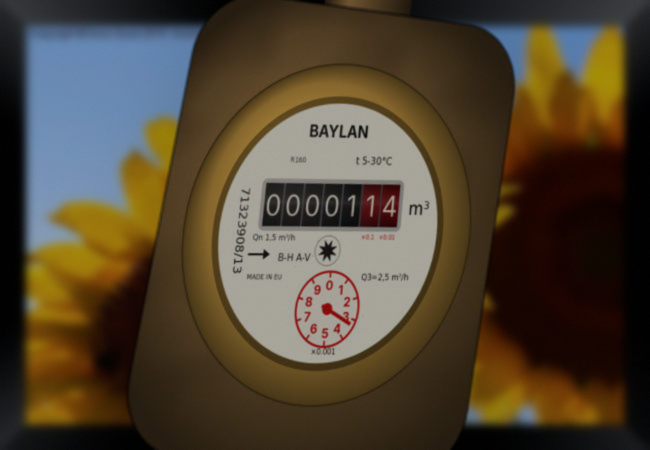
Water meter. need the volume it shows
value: 1.143 m³
